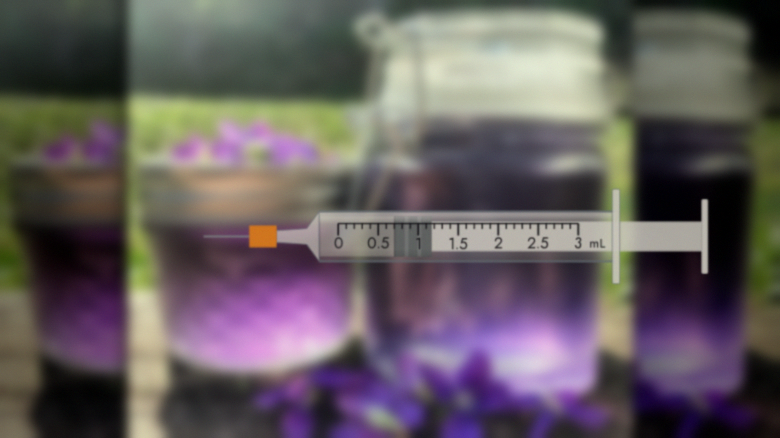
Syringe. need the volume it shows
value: 0.7 mL
